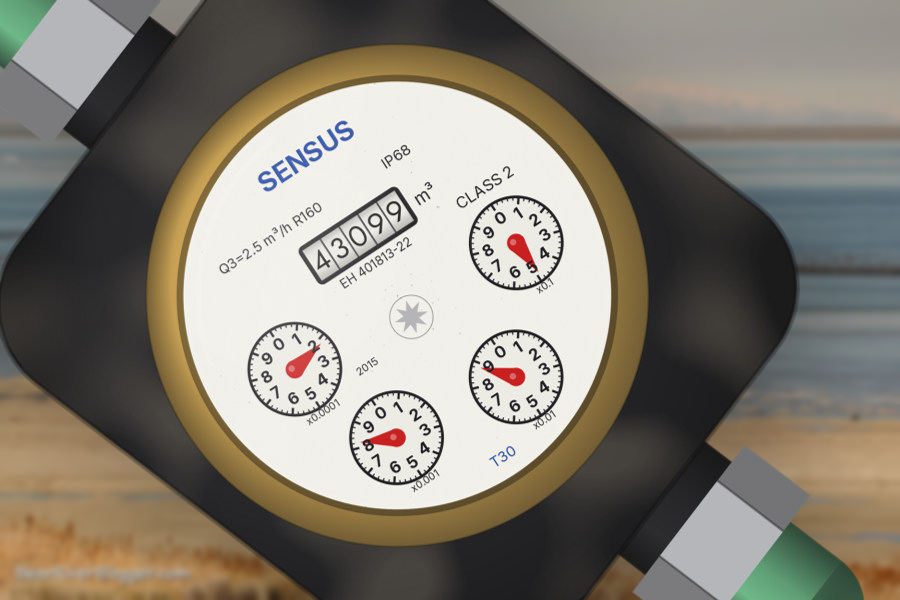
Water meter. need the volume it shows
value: 43099.4882 m³
